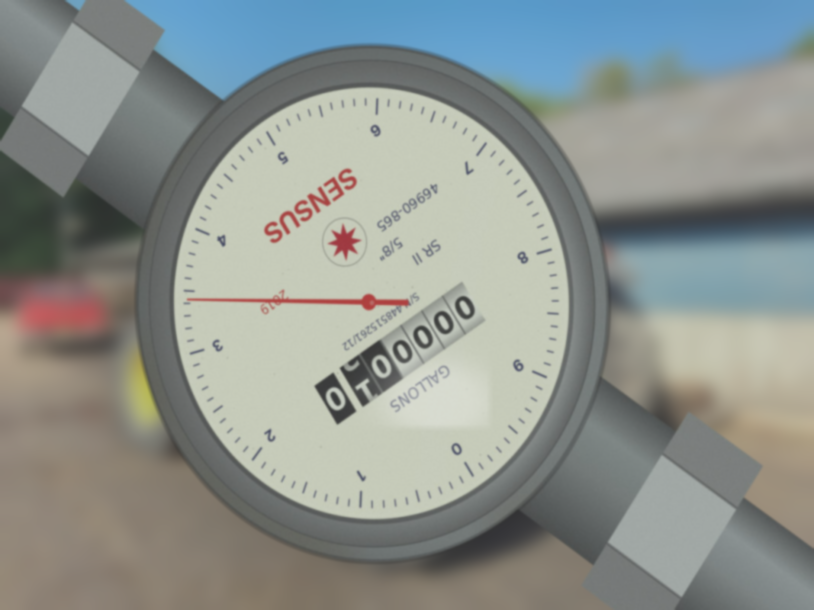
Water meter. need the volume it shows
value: 13.4 gal
